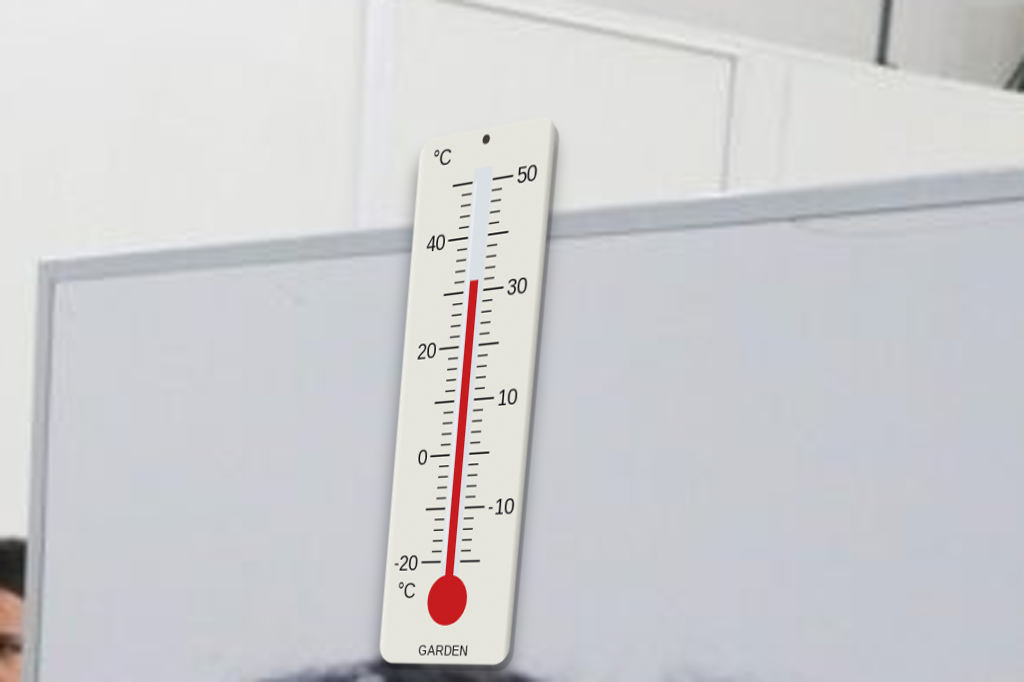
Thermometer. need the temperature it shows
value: 32 °C
